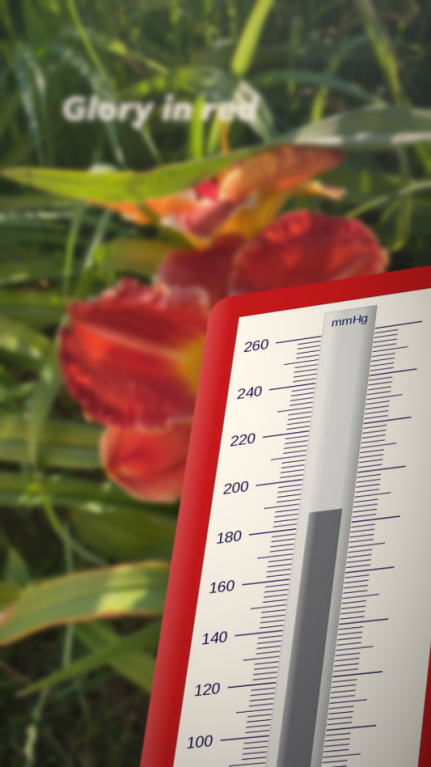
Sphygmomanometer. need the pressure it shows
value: 186 mmHg
